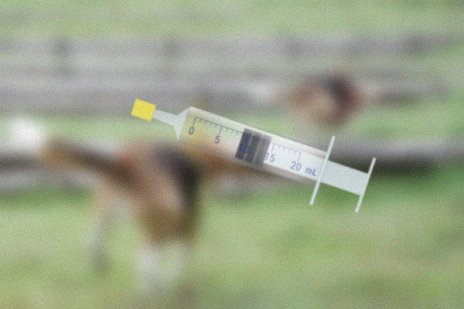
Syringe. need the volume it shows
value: 9 mL
